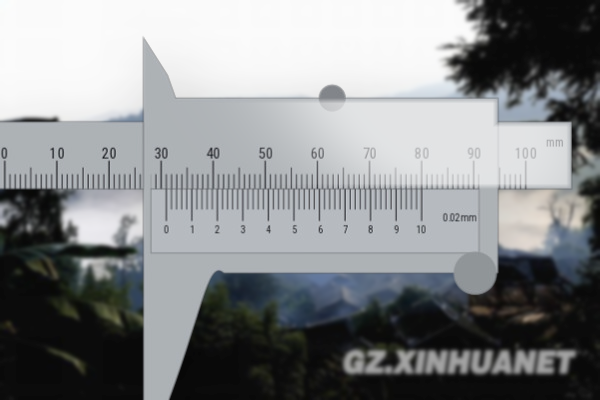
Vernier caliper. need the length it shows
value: 31.0 mm
